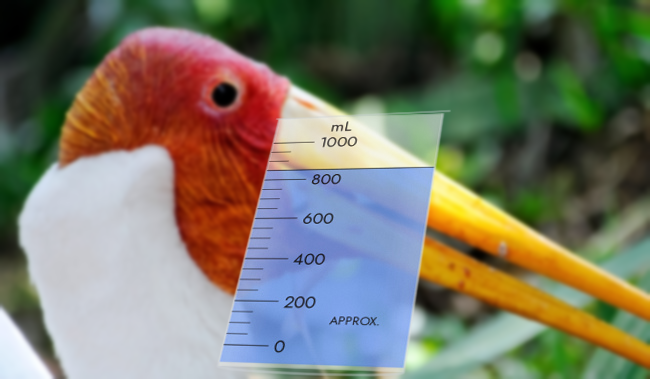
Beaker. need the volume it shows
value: 850 mL
